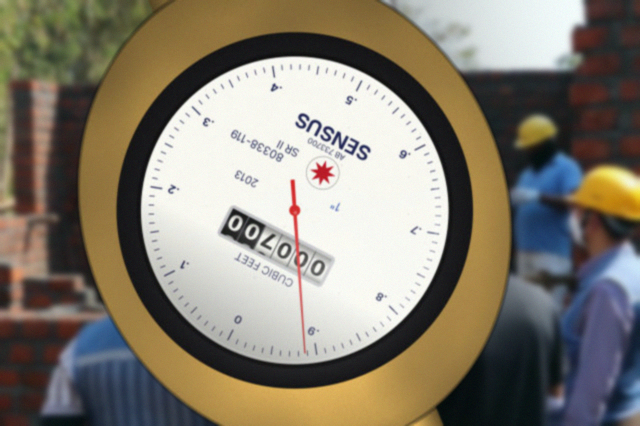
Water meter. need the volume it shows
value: 699.91 ft³
